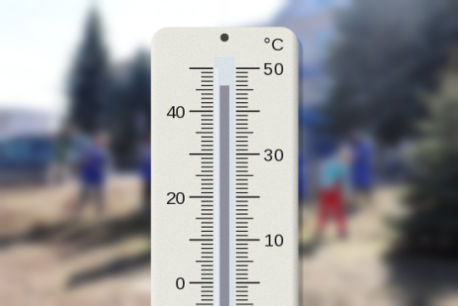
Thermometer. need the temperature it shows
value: 46 °C
